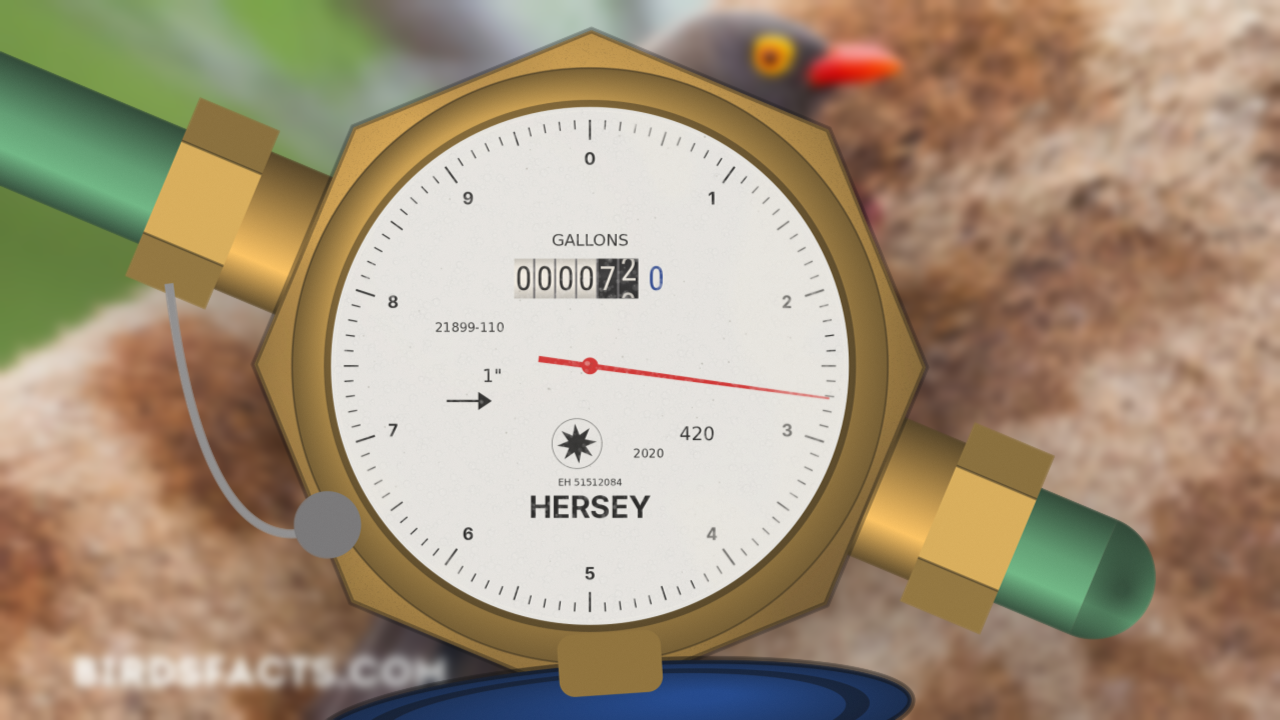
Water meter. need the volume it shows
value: 722.7 gal
